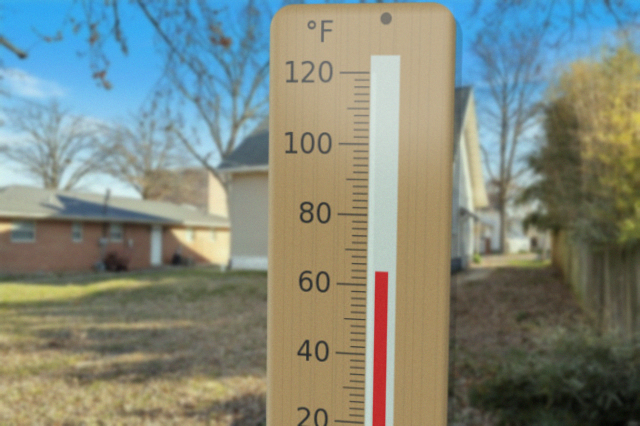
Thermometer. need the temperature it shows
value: 64 °F
